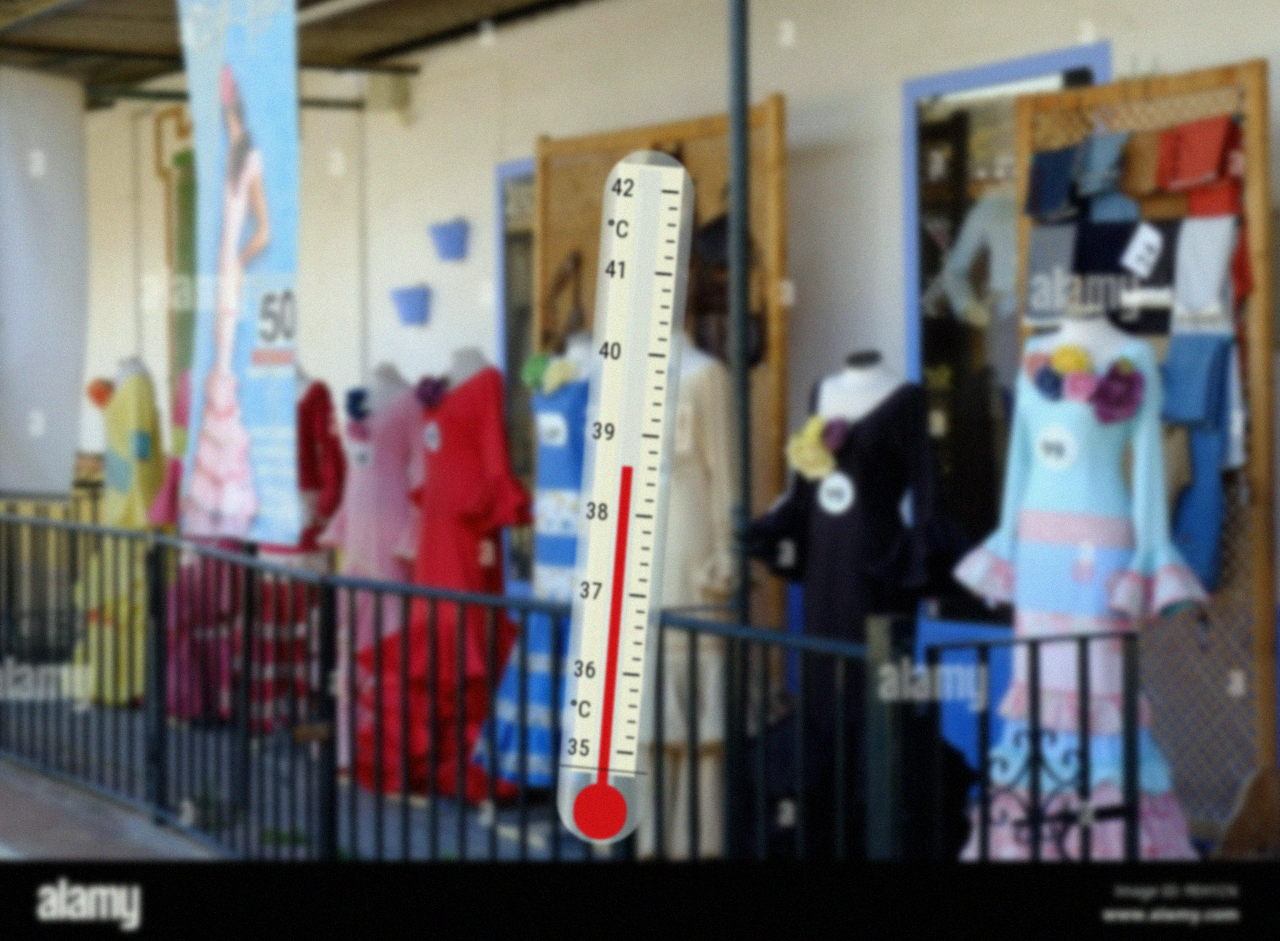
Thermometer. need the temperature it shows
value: 38.6 °C
